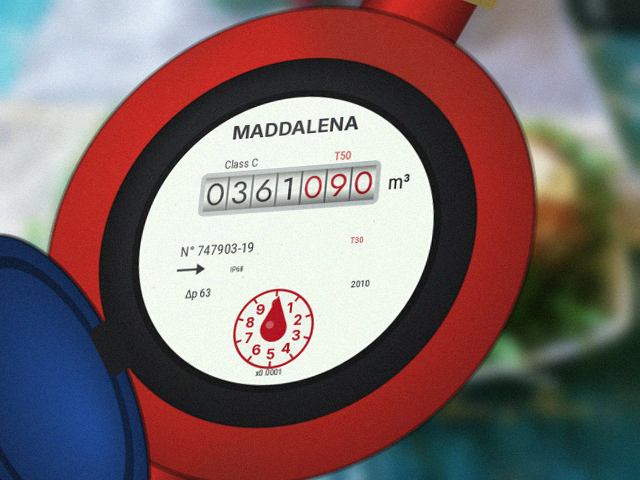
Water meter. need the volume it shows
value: 361.0900 m³
